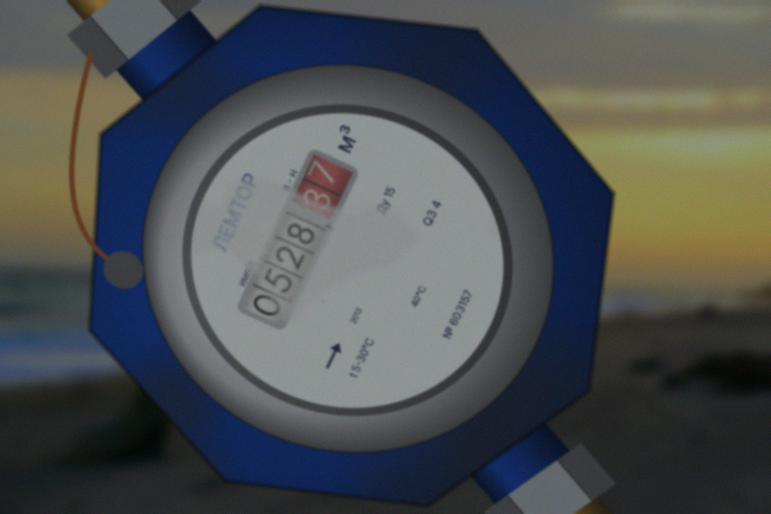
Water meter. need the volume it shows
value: 528.37 m³
